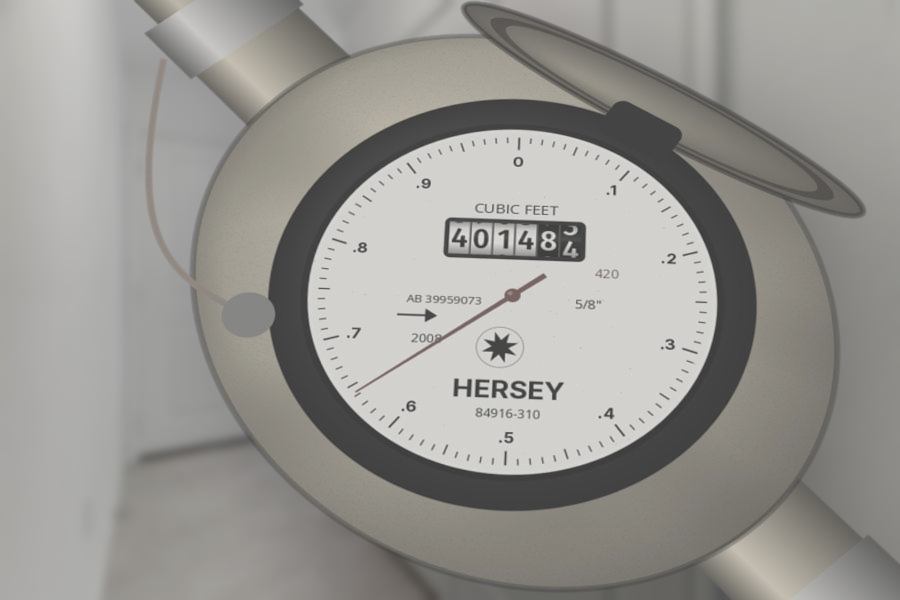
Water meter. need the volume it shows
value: 401483.64 ft³
